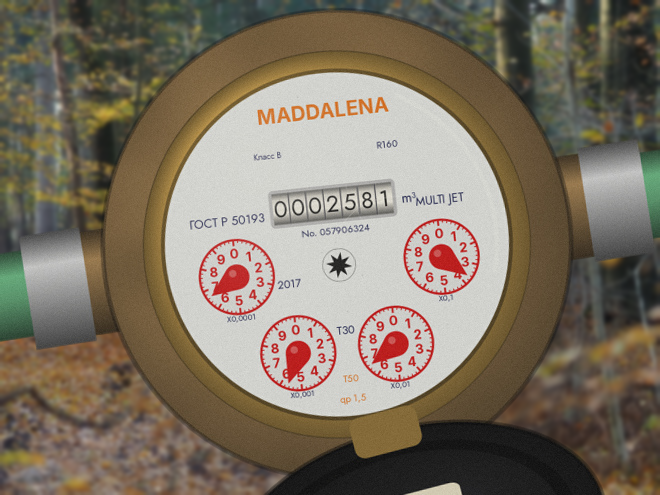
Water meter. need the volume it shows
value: 2581.3656 m³
